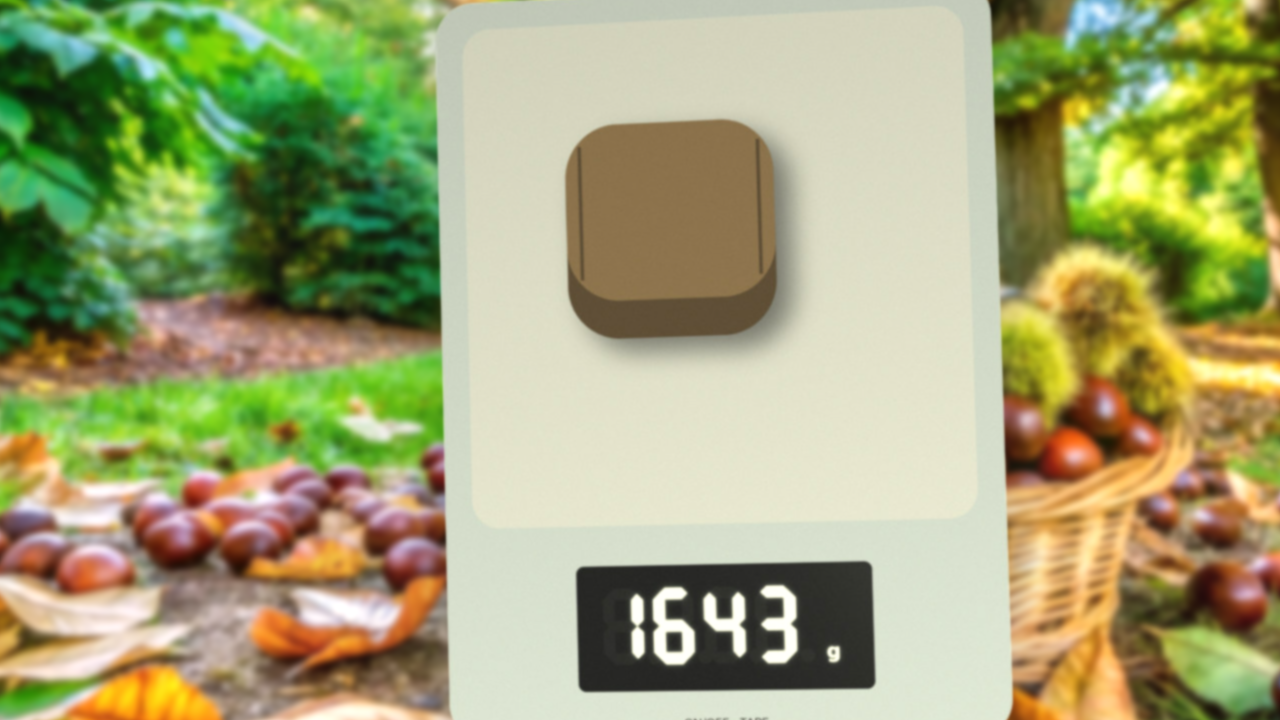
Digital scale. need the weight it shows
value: 1643 g
